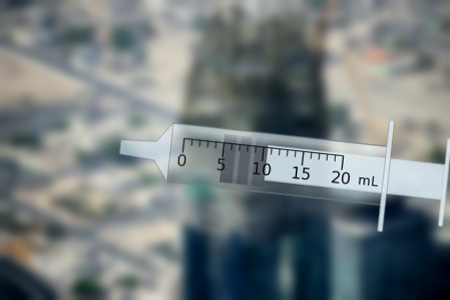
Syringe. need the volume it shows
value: 5 mL
